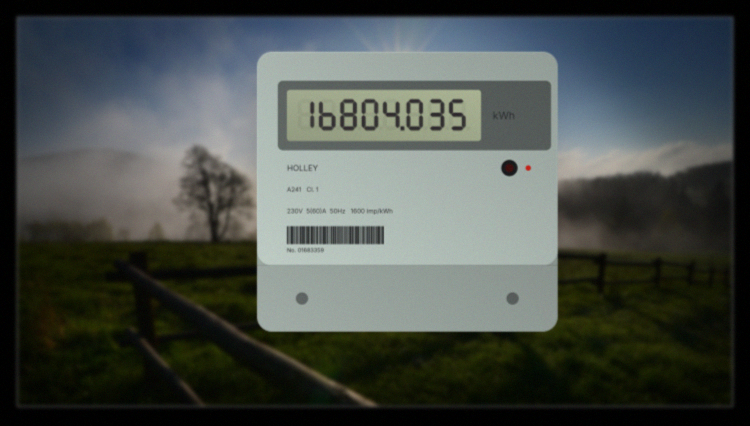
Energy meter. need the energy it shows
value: 16804.035 kWh
